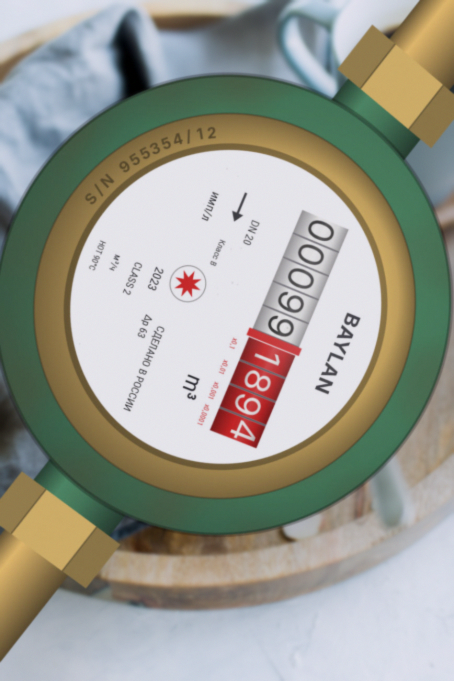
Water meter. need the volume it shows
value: 99.1894 m³
